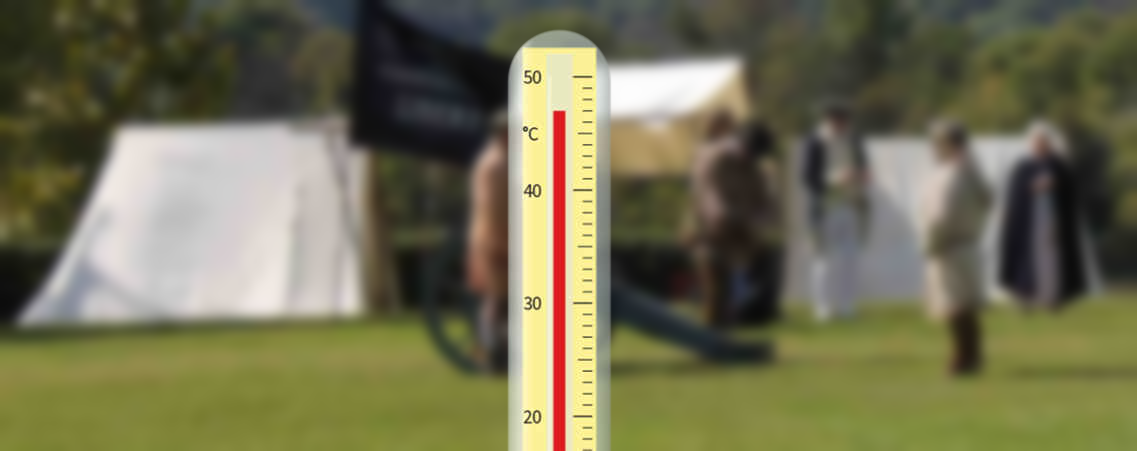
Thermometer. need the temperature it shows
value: 47 °C
